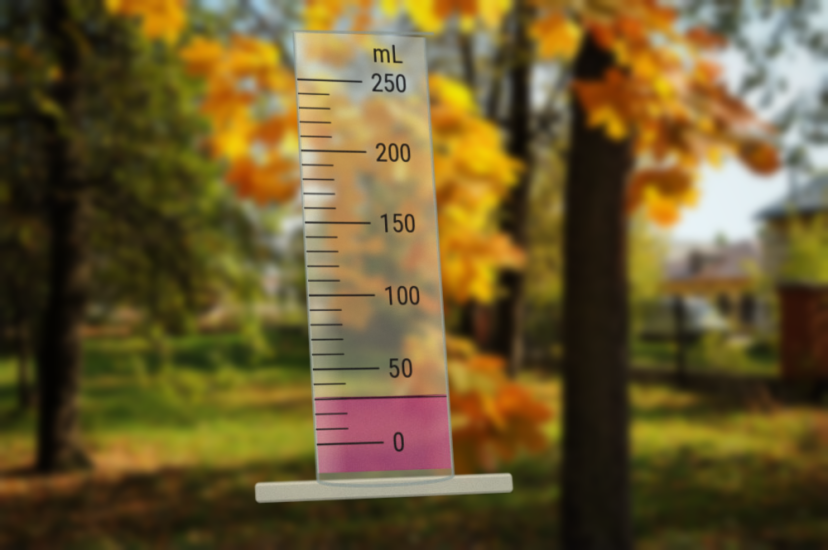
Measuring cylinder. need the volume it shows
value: 30 mL
